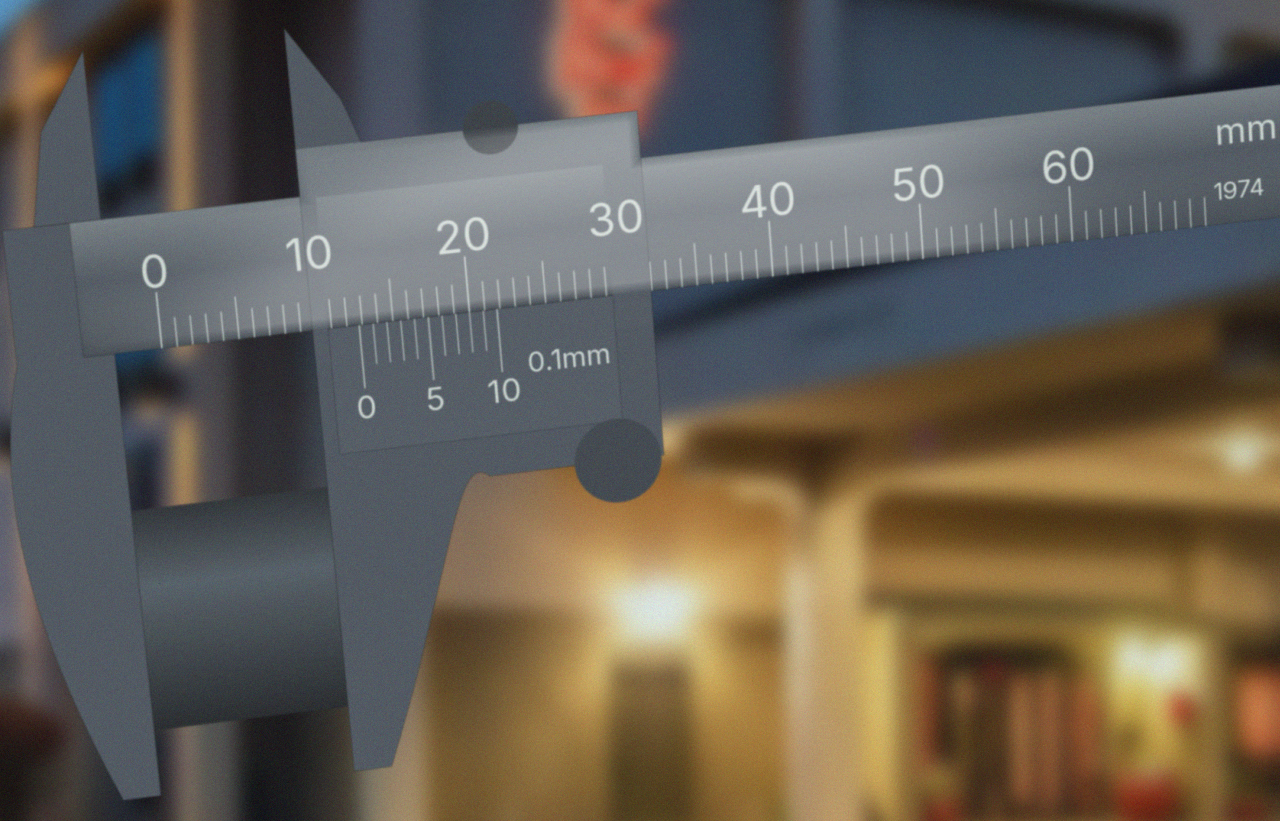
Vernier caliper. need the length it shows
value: 12.8 mm
